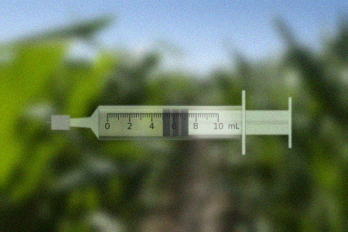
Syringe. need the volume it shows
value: 5 mL
